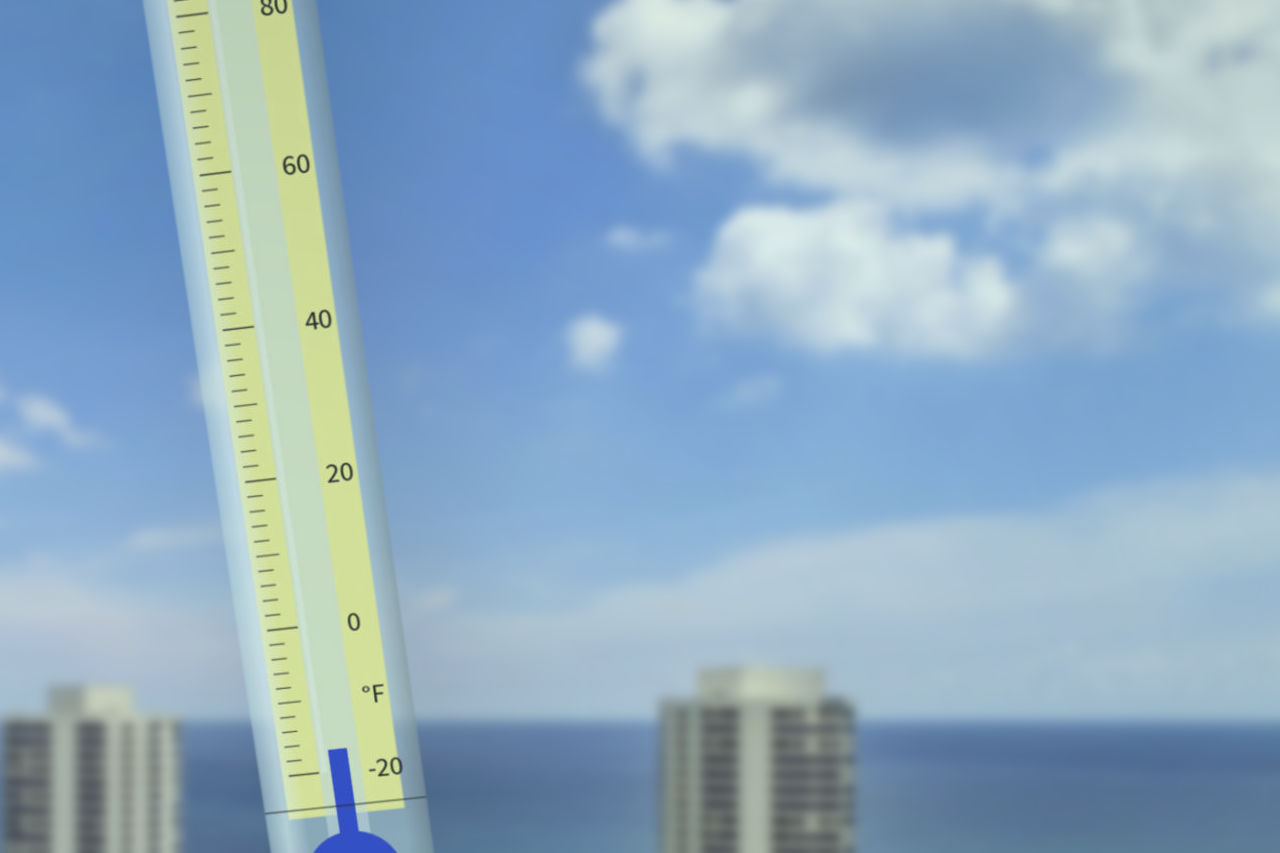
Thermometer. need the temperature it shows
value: -17 °F
